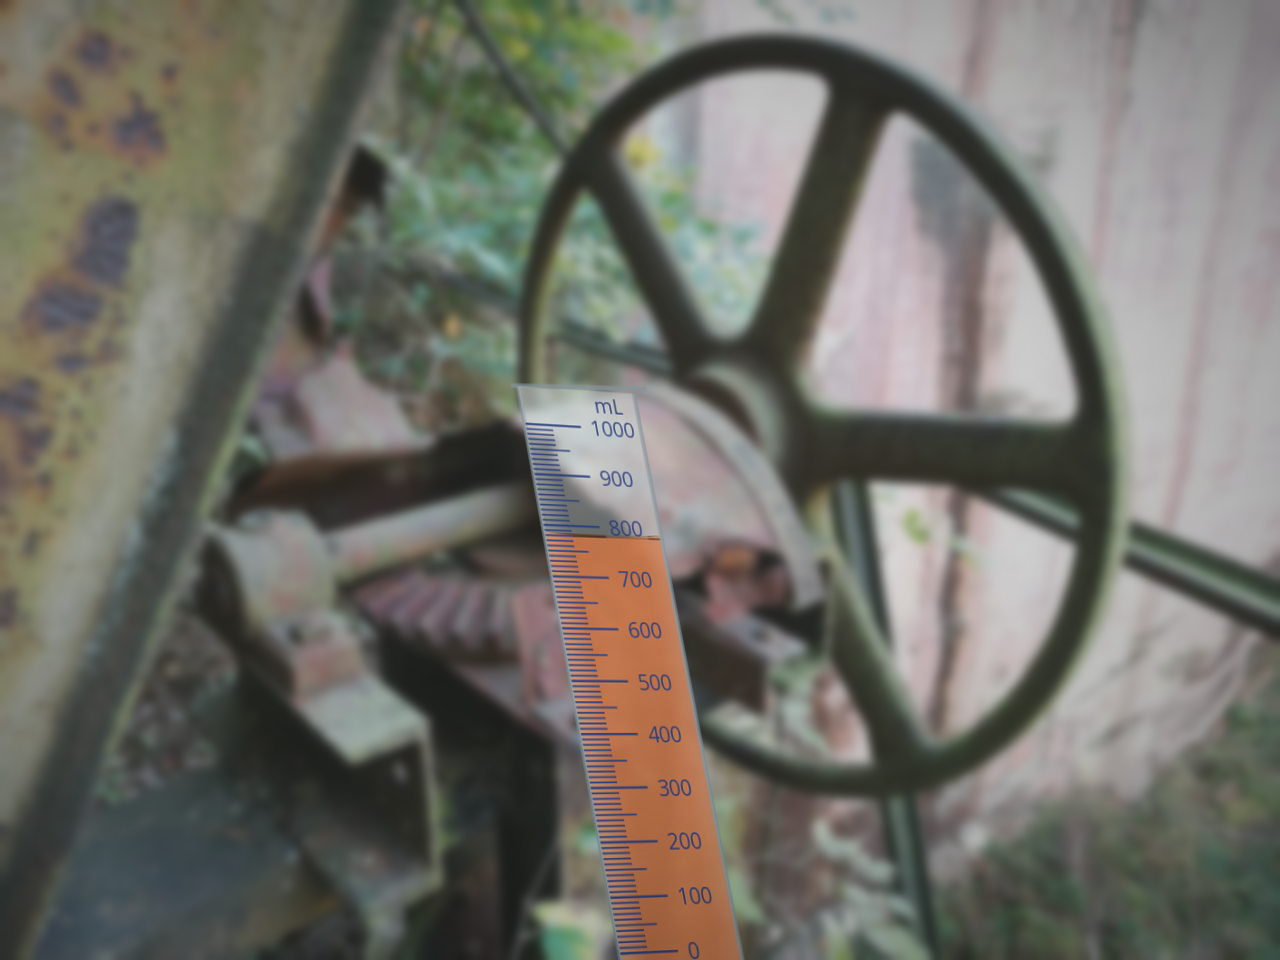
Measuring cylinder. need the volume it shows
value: 780 mL
